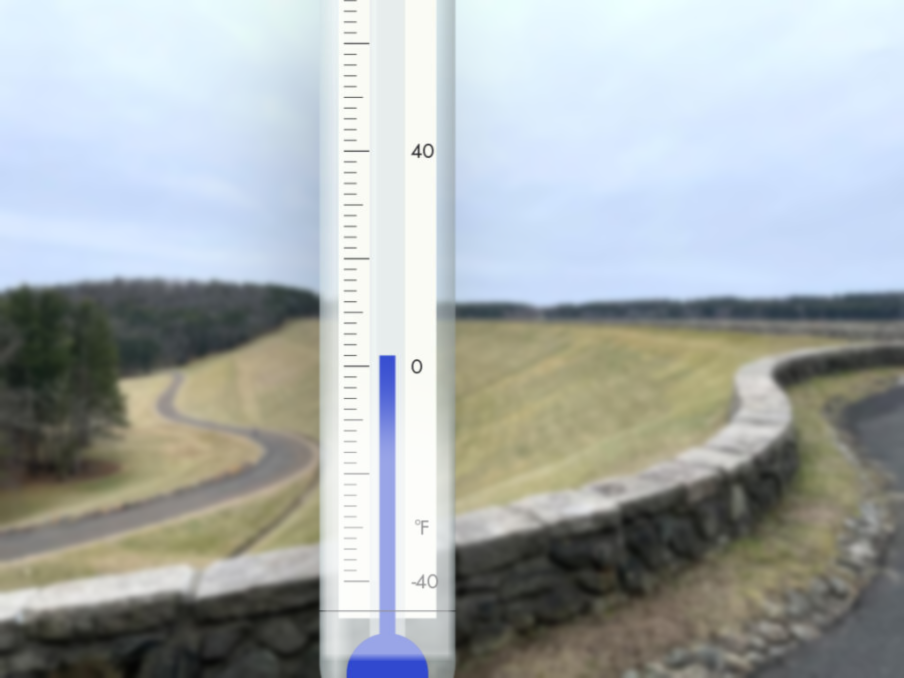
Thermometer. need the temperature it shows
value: 2 °F
